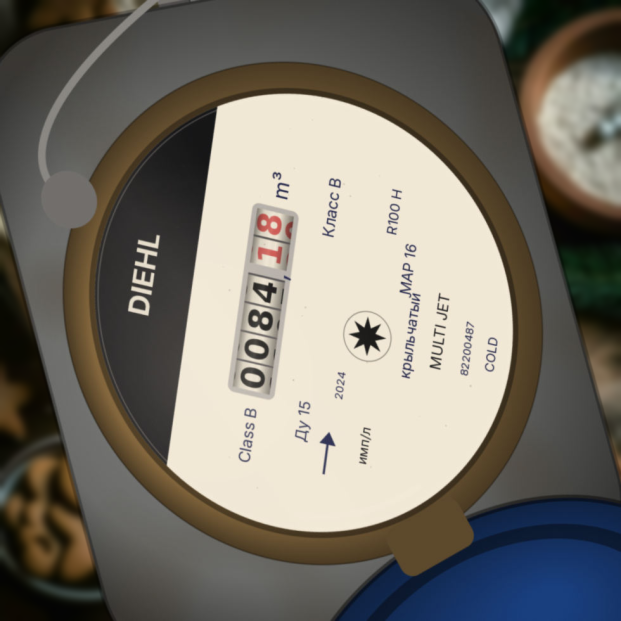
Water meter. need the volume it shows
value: 84.18 m³
